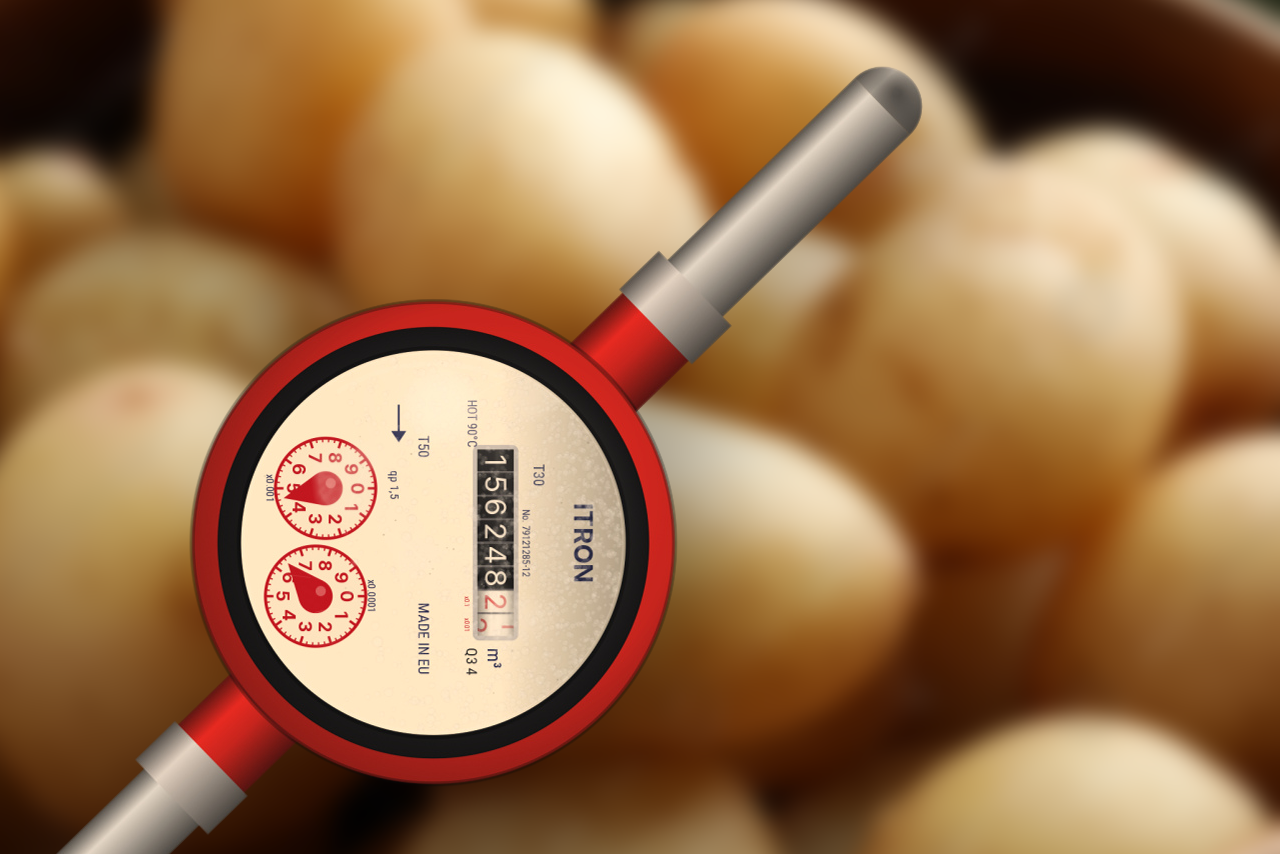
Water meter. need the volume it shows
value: 156248.2146 m³
